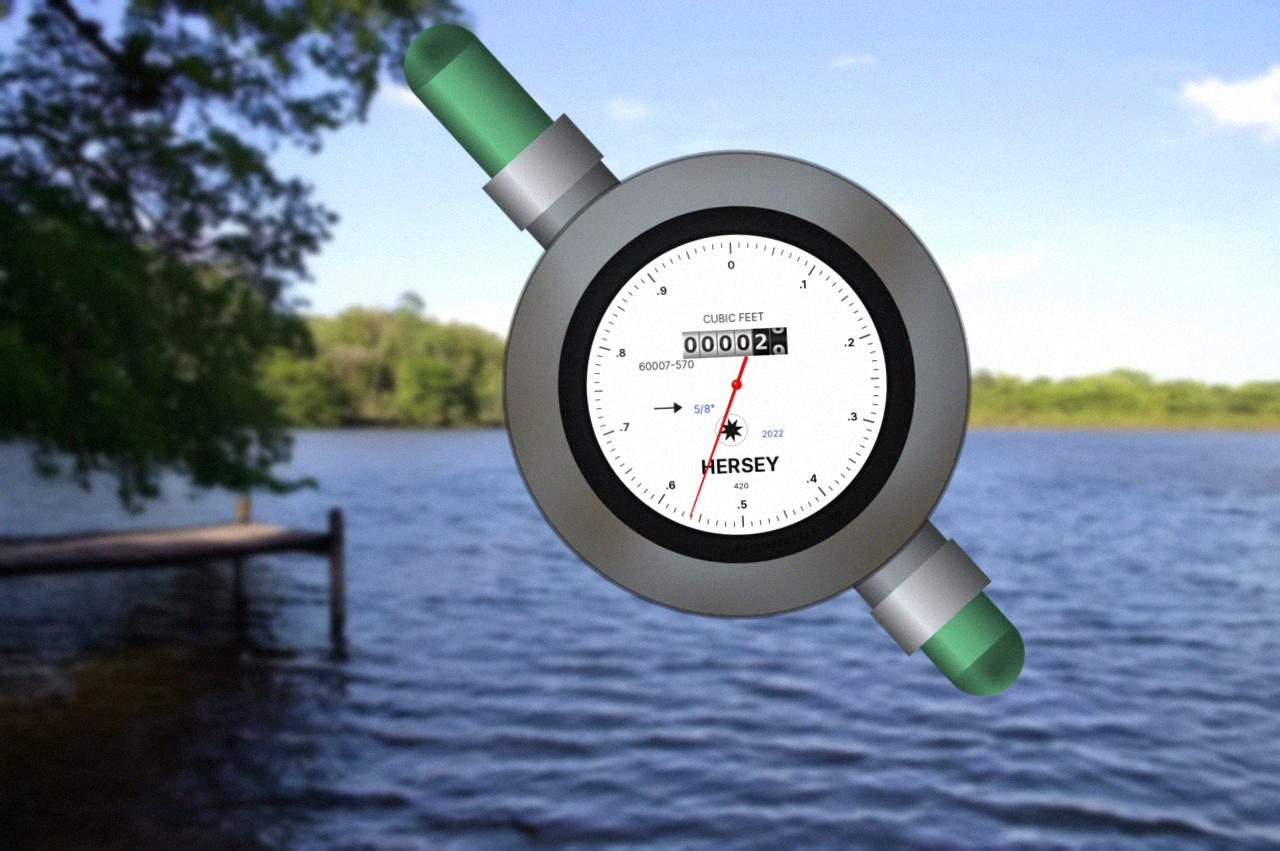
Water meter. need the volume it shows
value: 28.56 ft³
